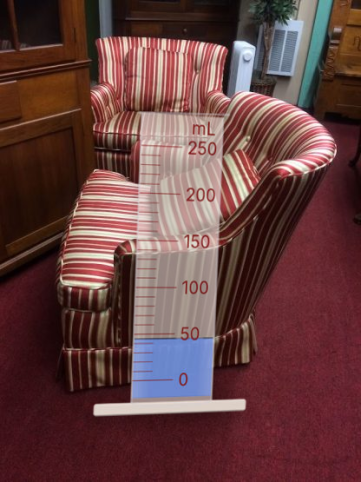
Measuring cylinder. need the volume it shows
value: 45 mL
